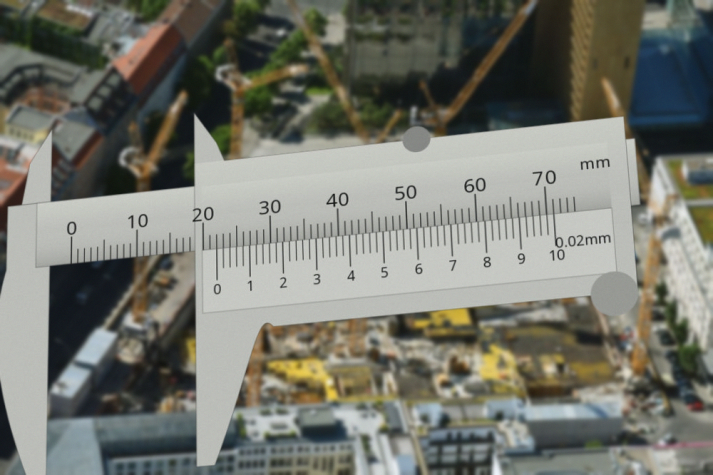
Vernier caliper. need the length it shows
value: 22.0 mm
